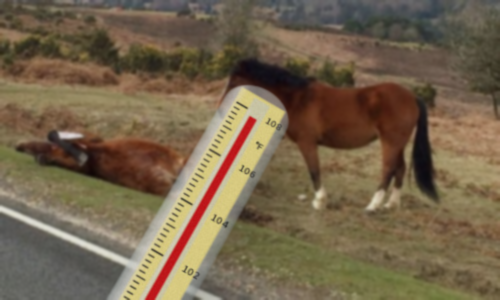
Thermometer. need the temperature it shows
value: 107.8 °F
